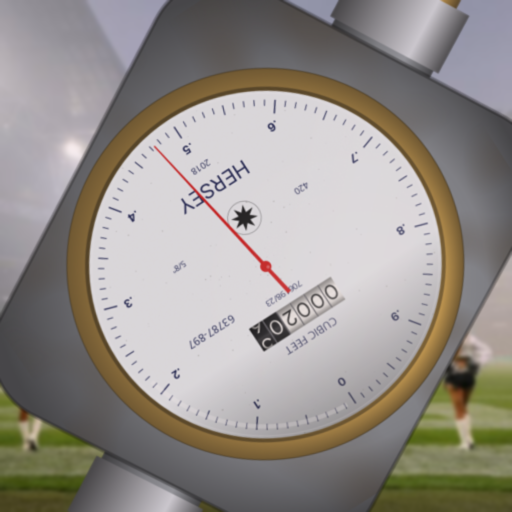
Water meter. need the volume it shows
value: 205.47 ft³
